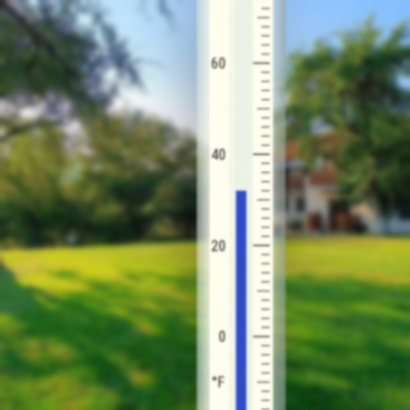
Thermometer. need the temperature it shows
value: 32 °F
